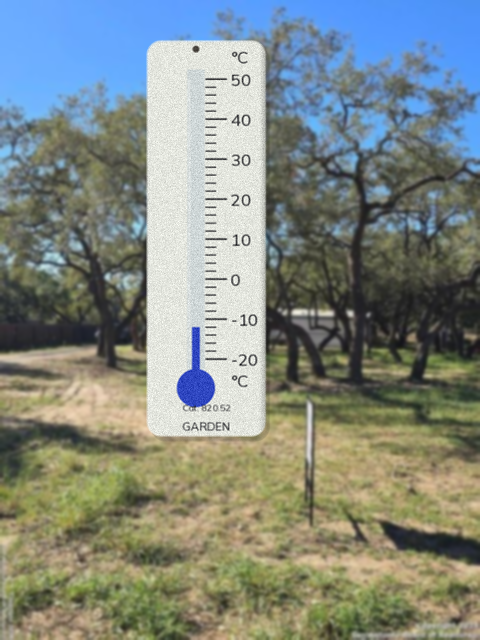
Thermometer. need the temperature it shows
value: -12 °C
